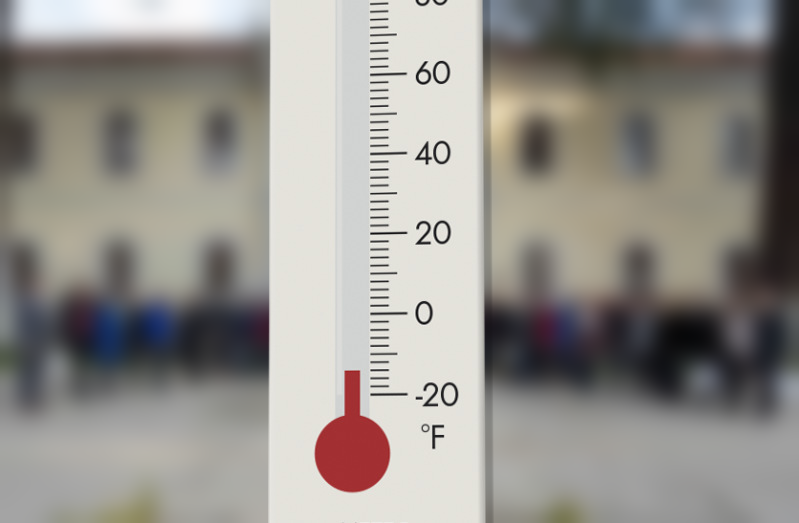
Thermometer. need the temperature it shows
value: -14 °F
